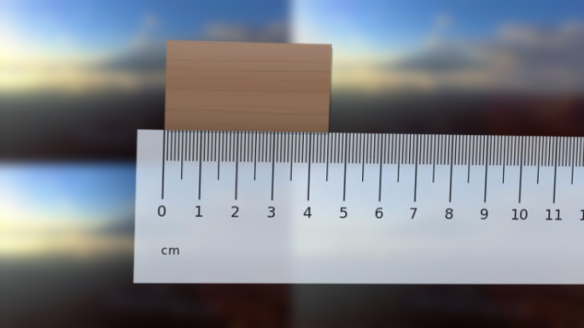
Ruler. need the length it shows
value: 4.5 cm
